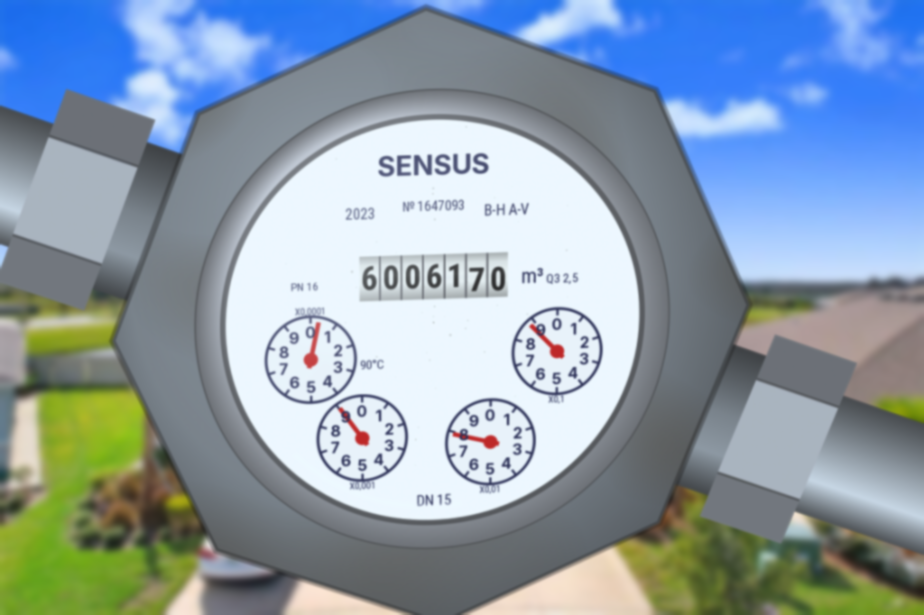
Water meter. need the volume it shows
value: 6006169.8790 m³
